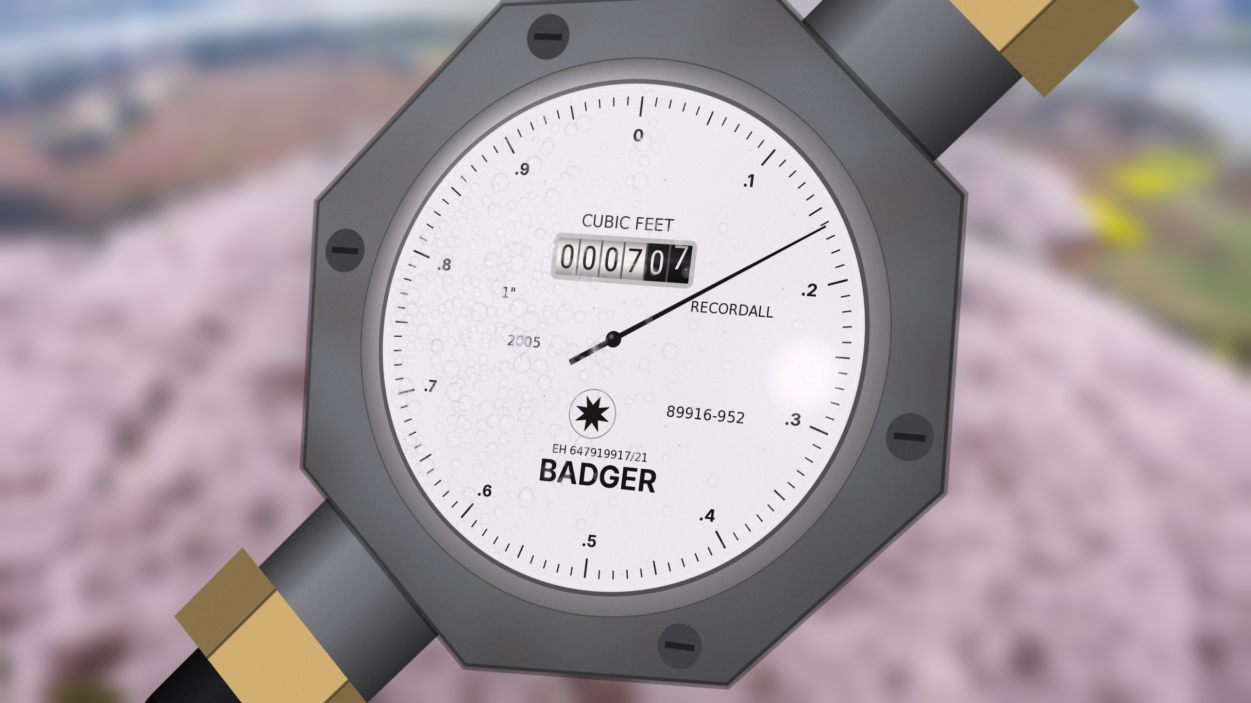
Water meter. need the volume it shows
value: 707.16 ft³
